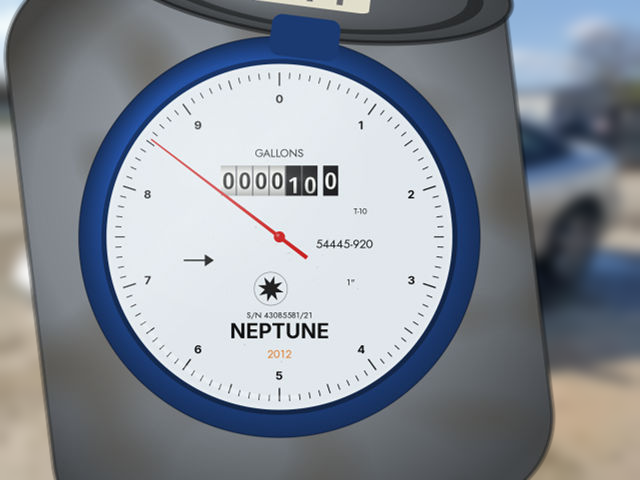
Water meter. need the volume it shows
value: 98.5 gal
